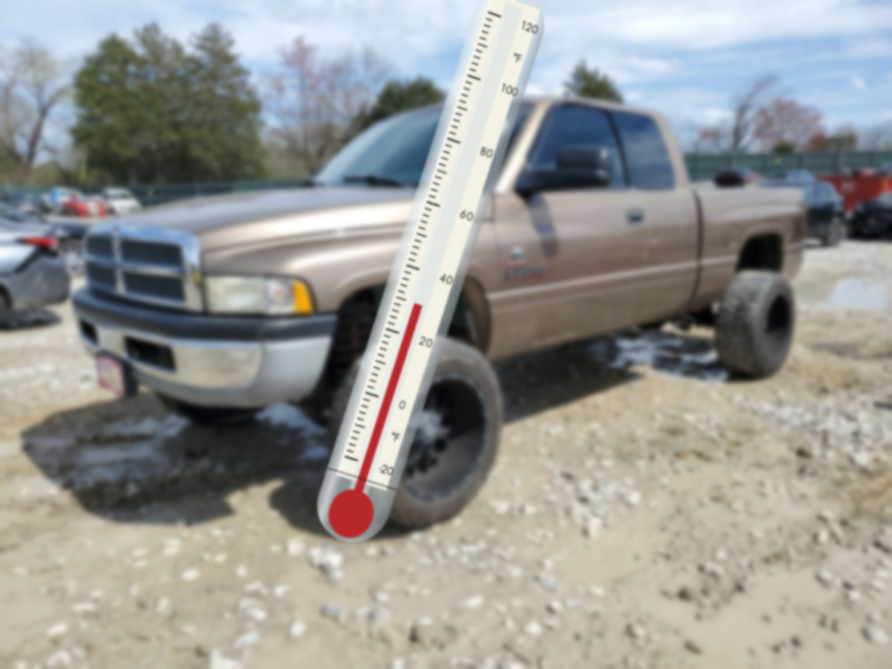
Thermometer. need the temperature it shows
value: 30 °F
